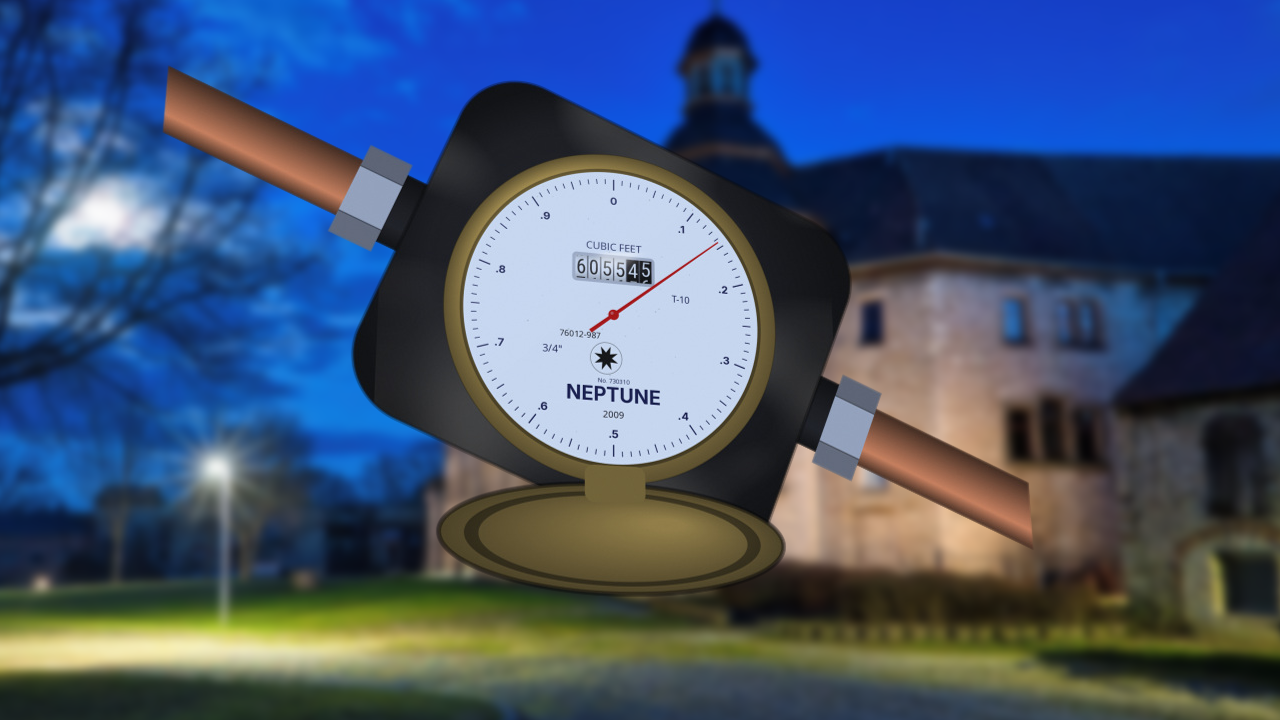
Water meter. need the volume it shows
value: 605545.14 ft³
